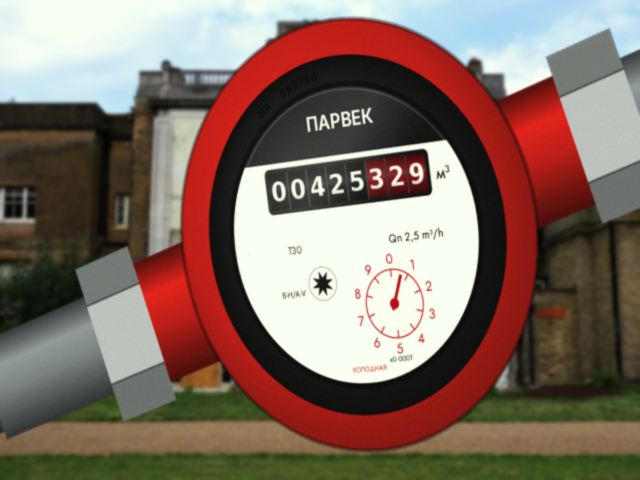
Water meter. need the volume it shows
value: 425.3290 m³
